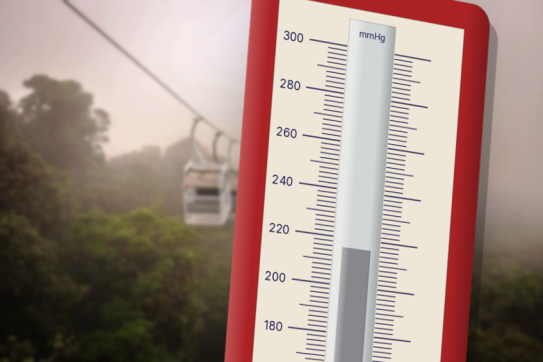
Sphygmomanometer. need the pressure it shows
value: 216 mmHg
